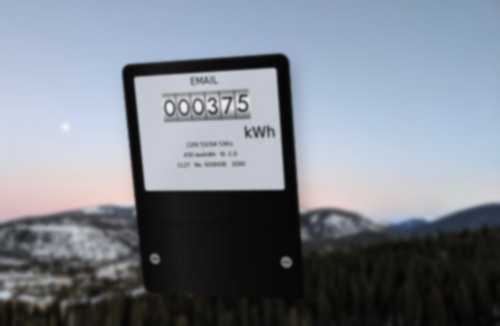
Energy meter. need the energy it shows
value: 375 kWh
